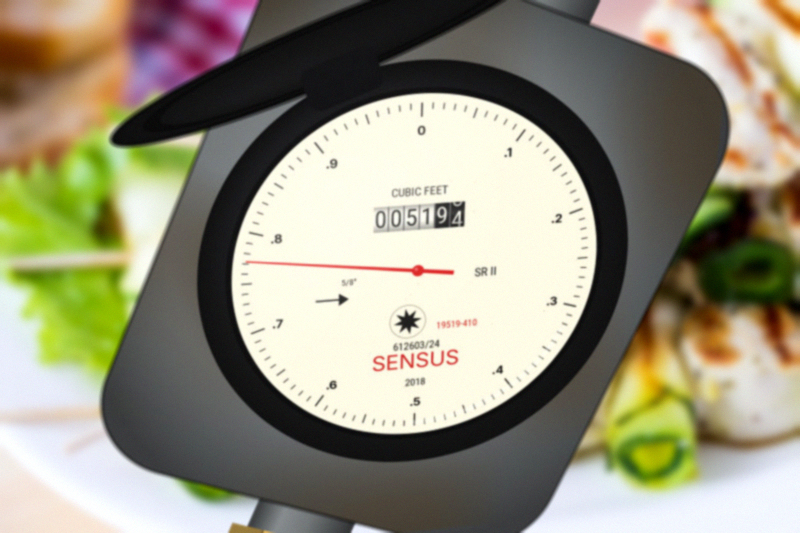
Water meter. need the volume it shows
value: 5193.77 ft³
